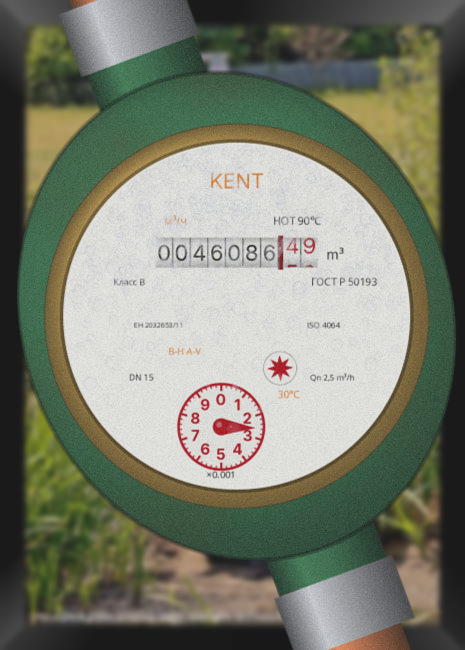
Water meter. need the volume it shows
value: 46086.492 m³
